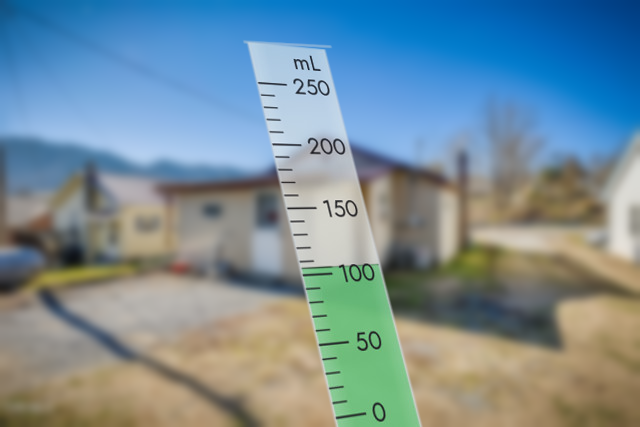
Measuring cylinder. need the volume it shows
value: 105 mL
